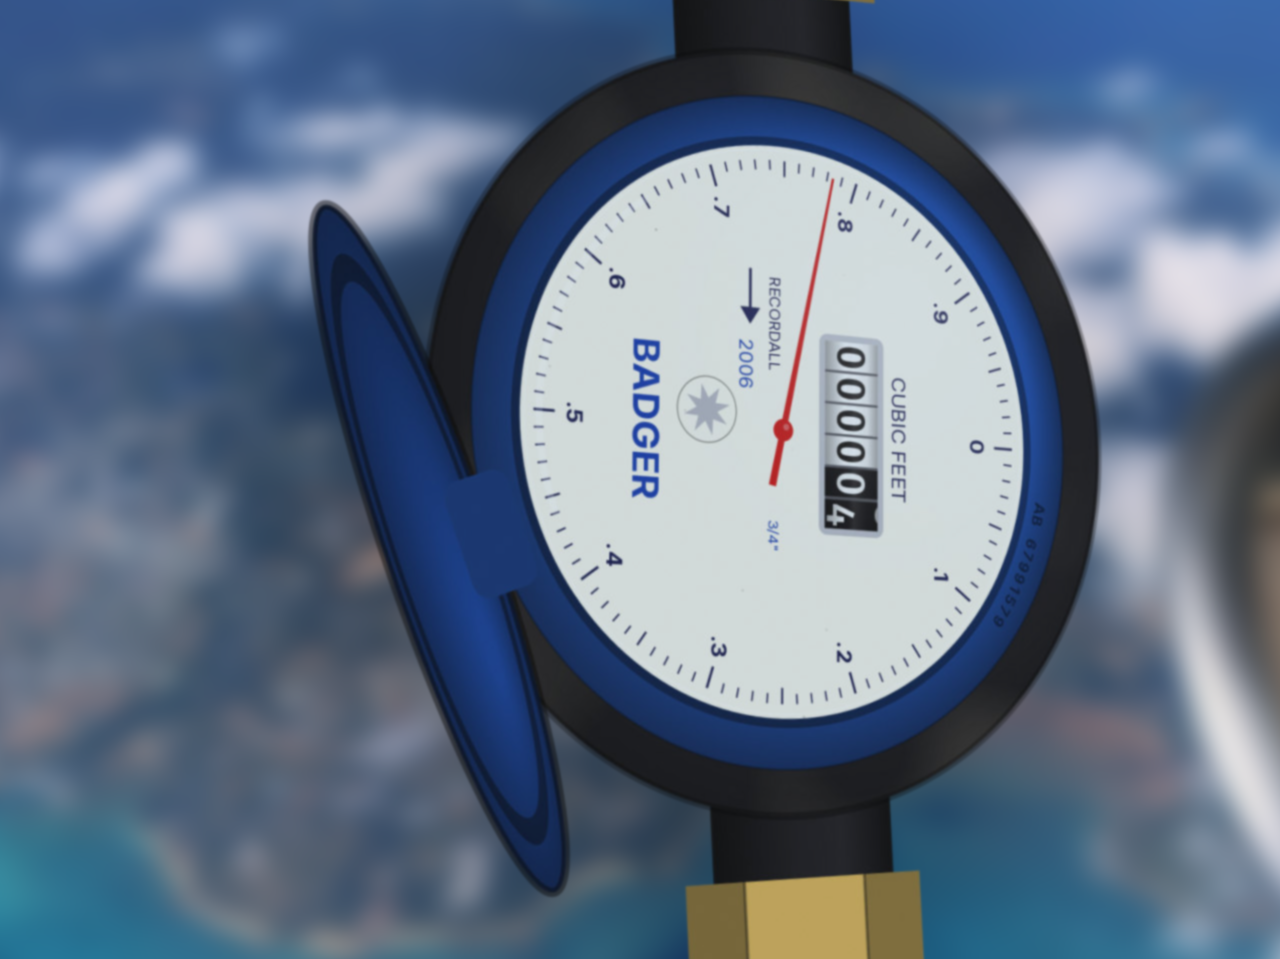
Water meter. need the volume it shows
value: 3.78 ft³
